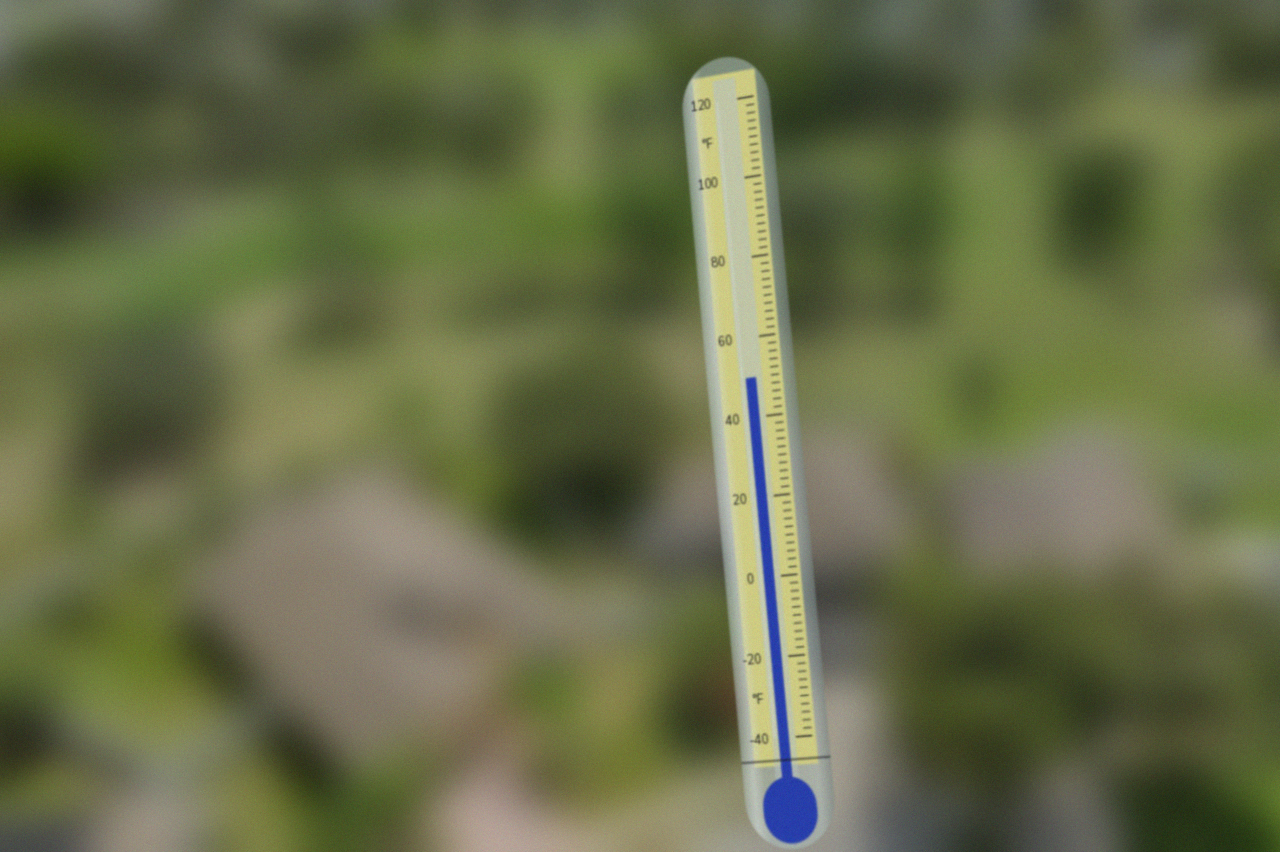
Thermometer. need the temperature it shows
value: 50 °F
